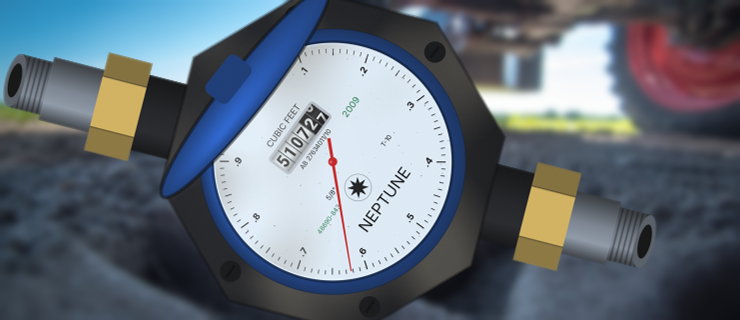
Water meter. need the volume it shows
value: 510726.62 ft³
